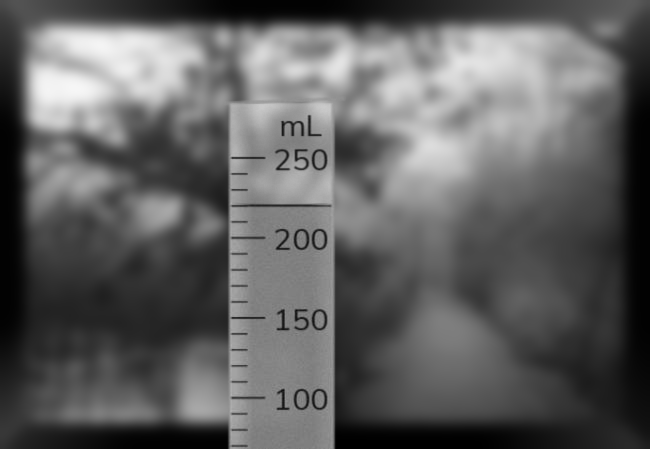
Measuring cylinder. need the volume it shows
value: 220 mL
